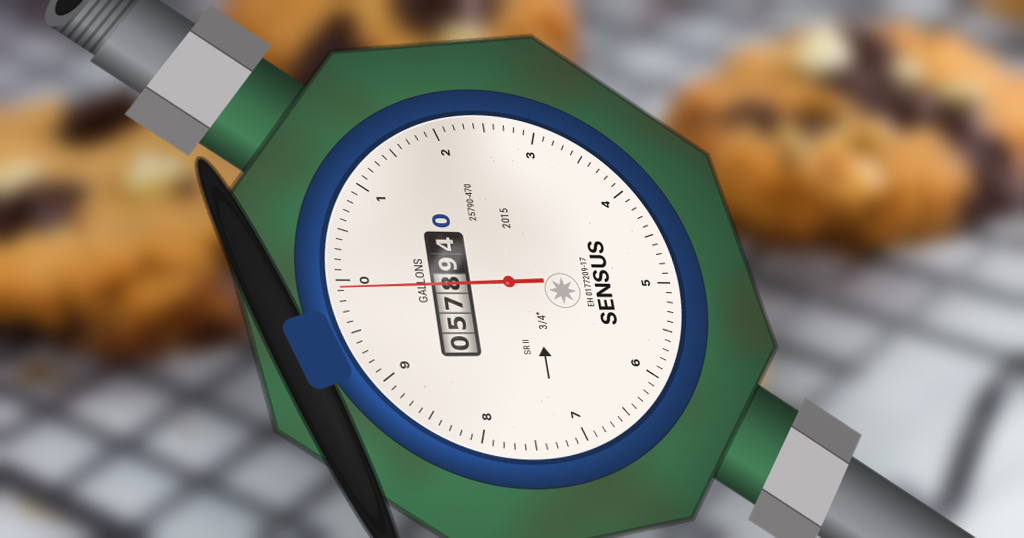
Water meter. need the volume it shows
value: 578939.9 gal
